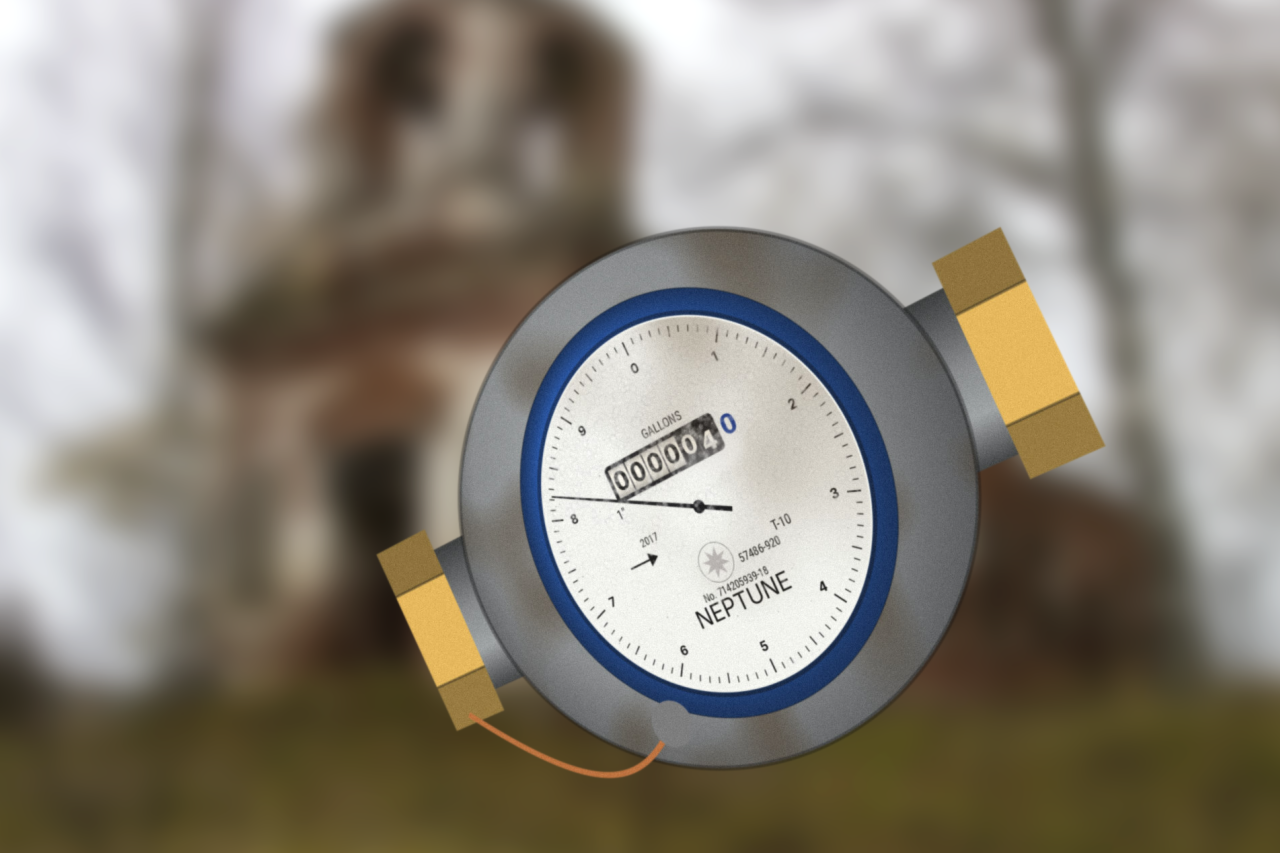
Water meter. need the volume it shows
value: 38.2 gal
